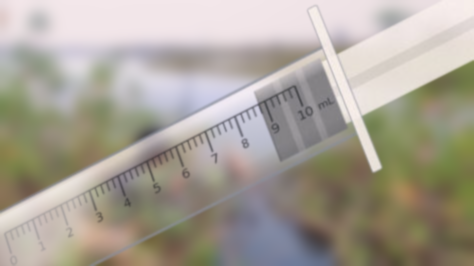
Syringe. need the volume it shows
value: 8.8 mL
